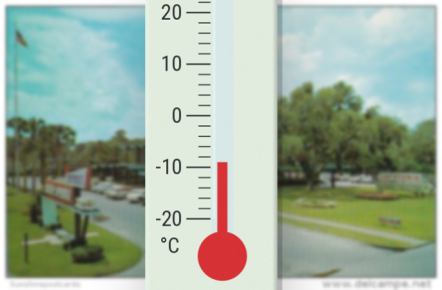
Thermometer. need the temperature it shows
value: -9 °C
